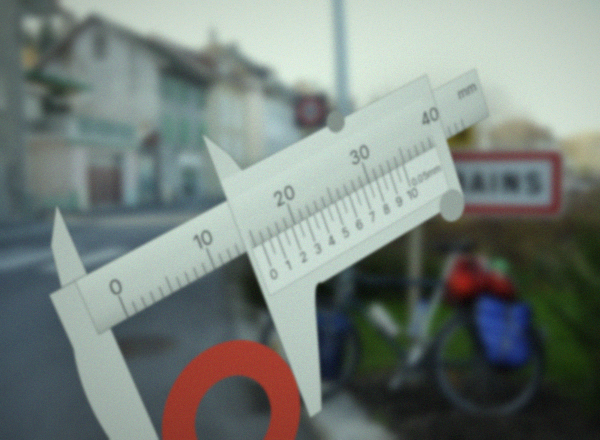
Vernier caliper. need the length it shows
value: 15.8 mm
